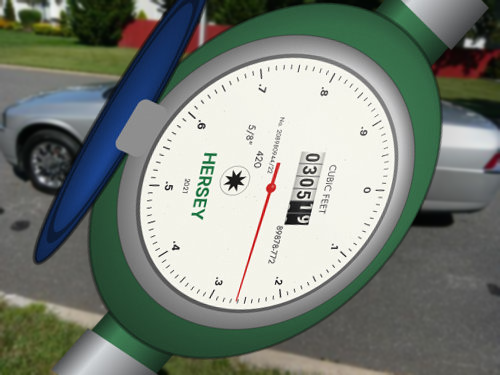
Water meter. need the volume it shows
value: 30519.26 ft³
